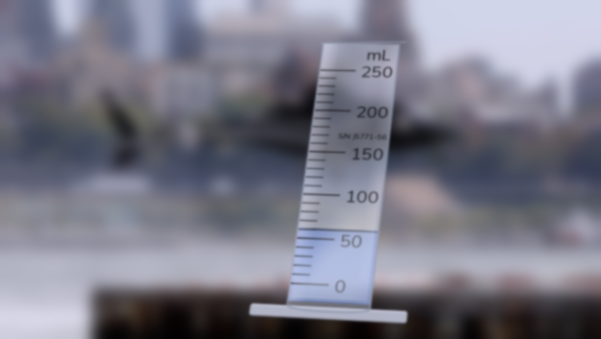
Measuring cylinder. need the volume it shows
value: 60 mL
